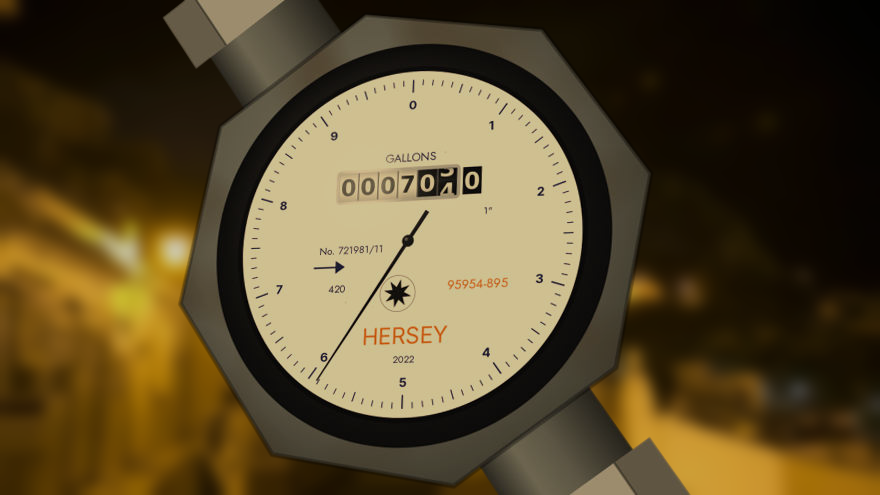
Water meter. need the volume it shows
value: 7035.9 gal
